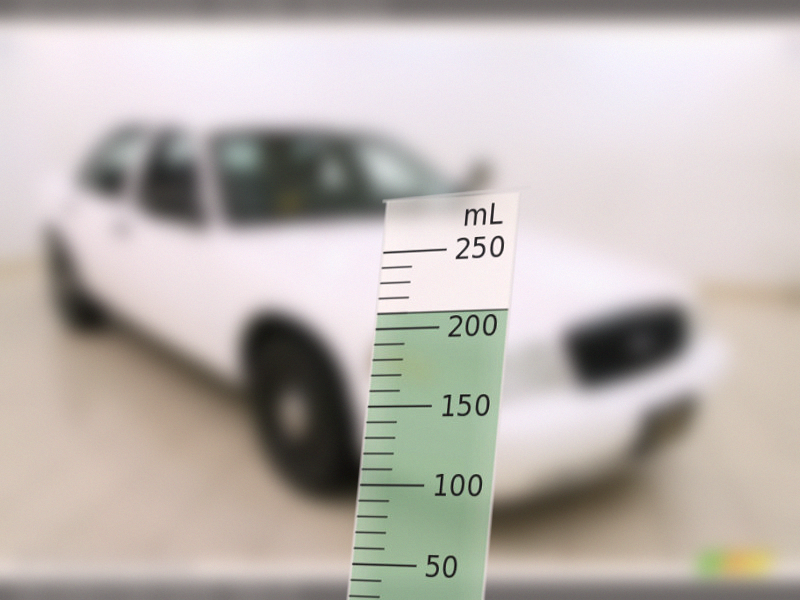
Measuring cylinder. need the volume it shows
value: 210 mL
